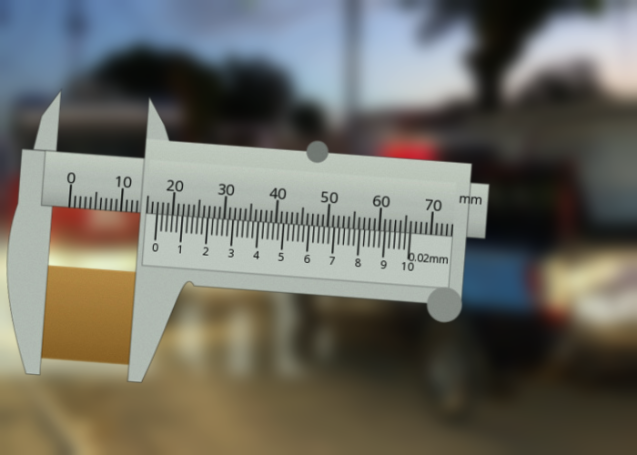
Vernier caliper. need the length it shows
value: 17.0 mm
